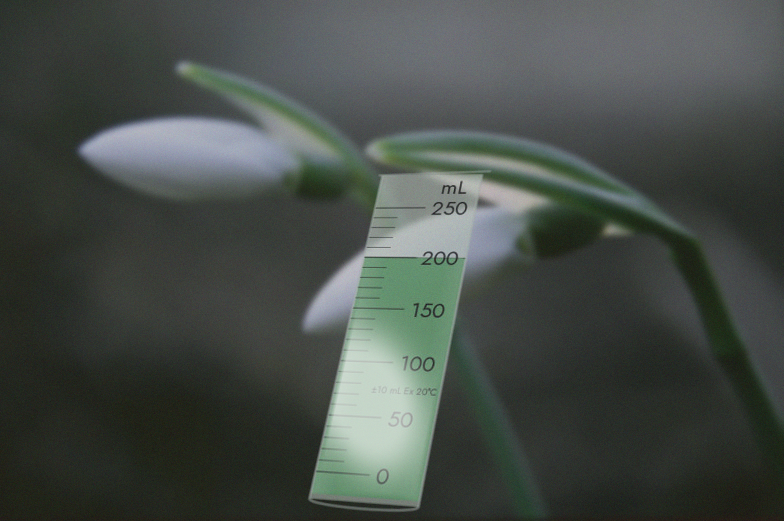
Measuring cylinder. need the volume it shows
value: 200 mL
